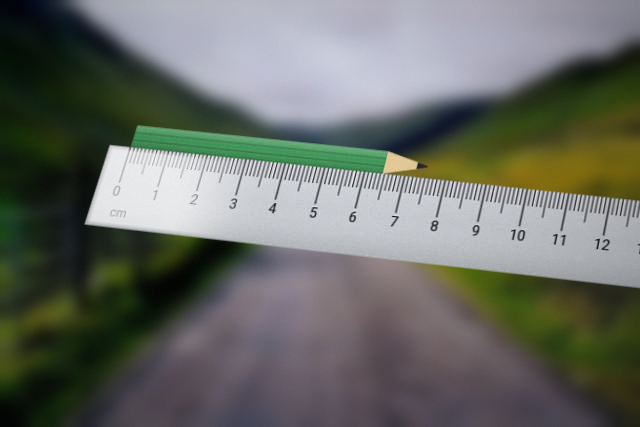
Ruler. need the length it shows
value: 7.5 cm
